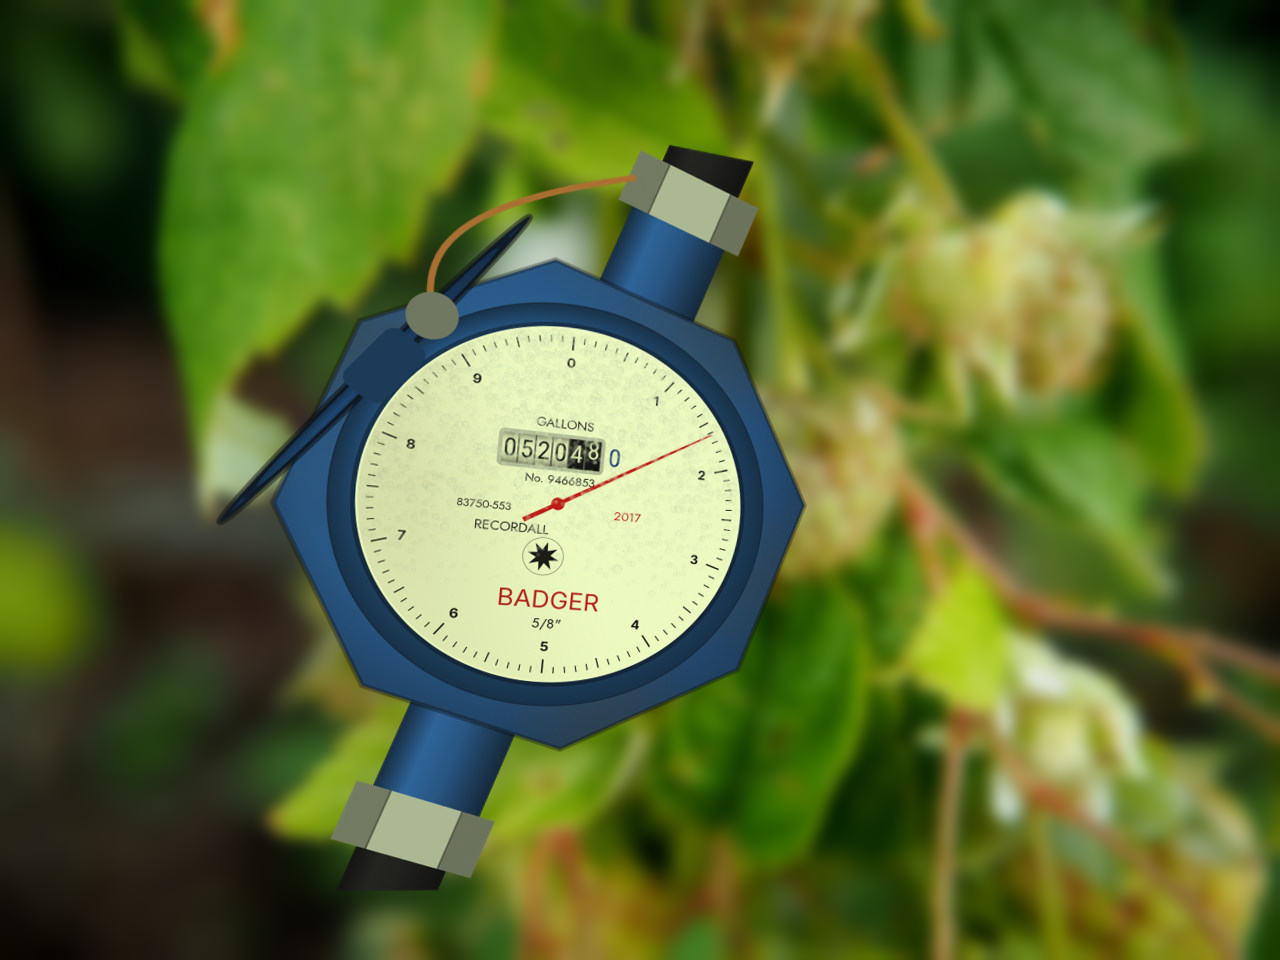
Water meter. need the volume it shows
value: 520481.6 gal
